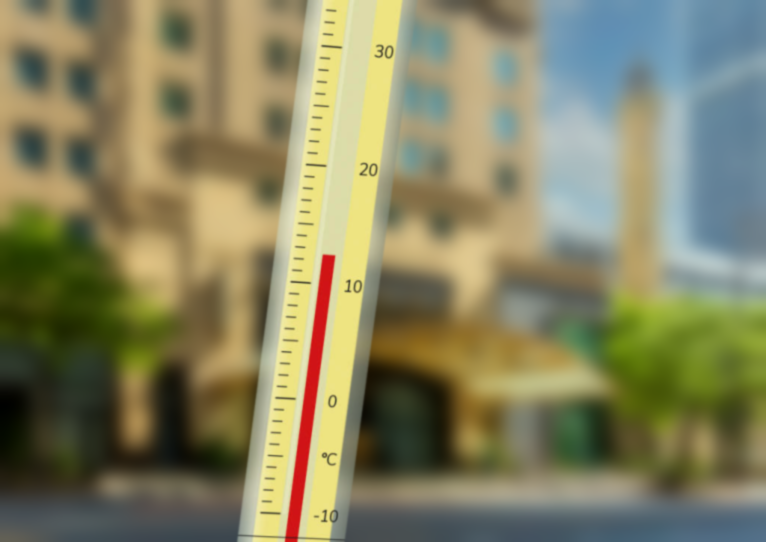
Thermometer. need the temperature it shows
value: 12.5 °C
